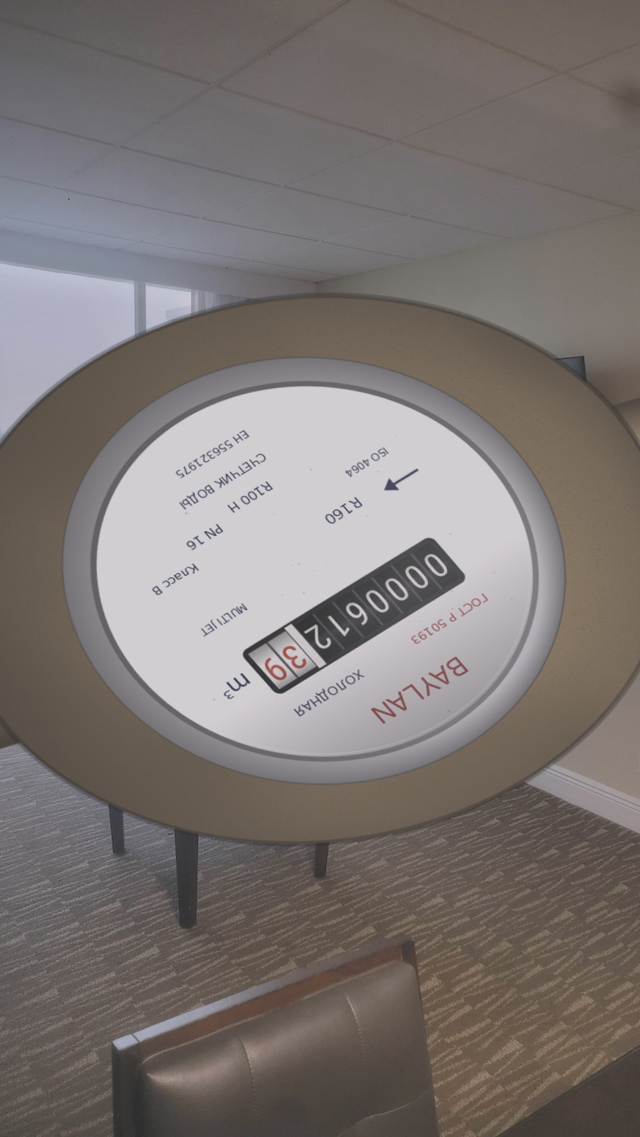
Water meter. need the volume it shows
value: 612.39 m³
